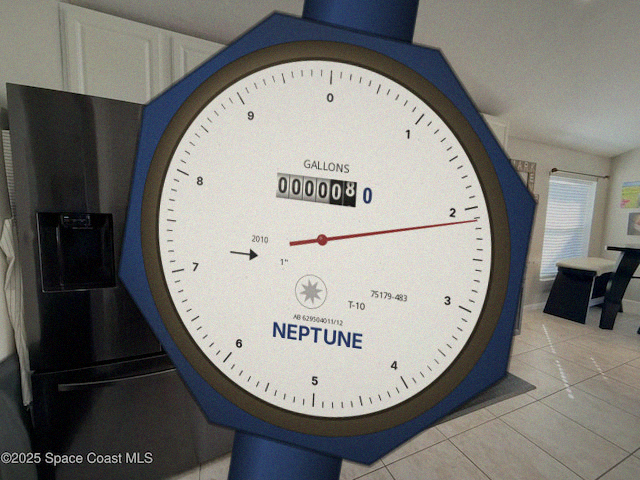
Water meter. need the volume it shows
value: 82.1 gal
